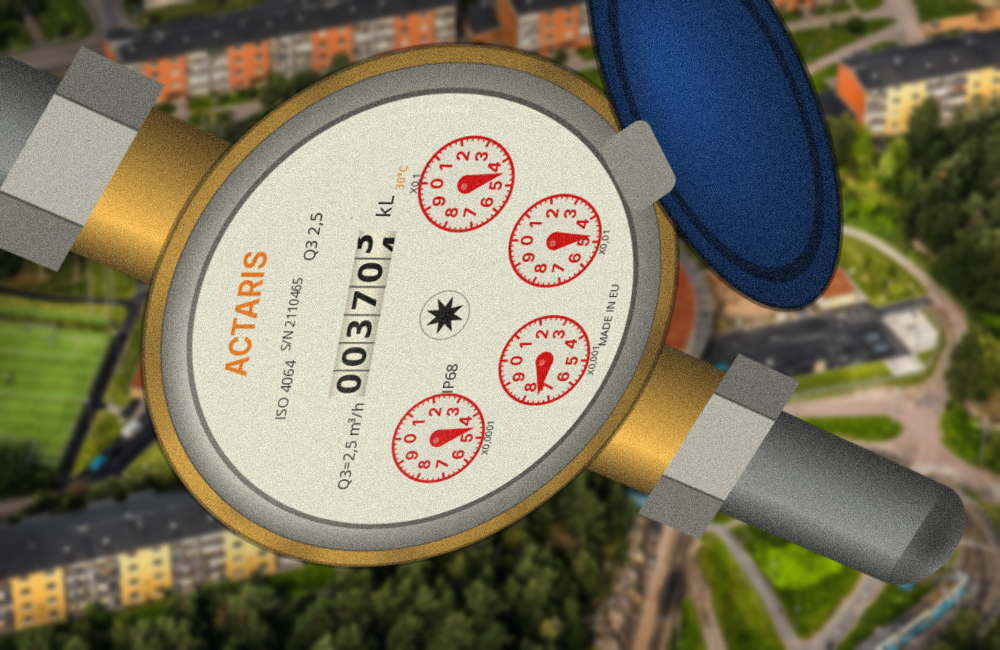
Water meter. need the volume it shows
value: 3703.4474 kL
